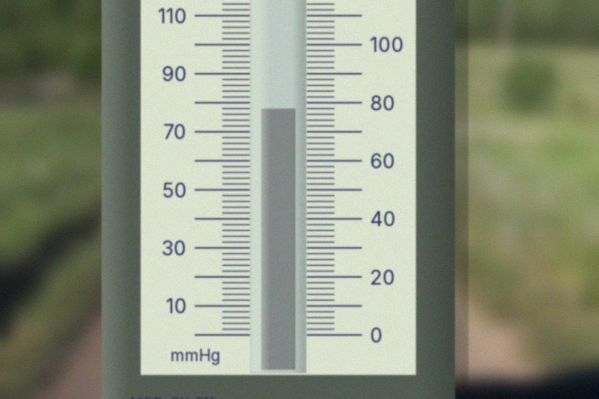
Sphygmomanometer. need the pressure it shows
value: 78 mmHg
